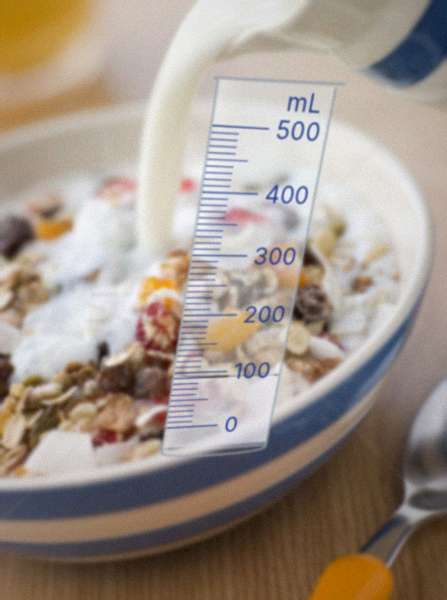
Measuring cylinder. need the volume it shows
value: 90 mL
